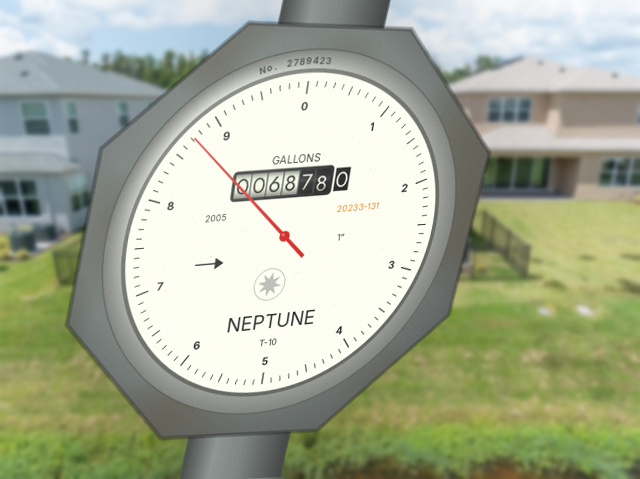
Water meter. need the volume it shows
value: 68778.7 gal
